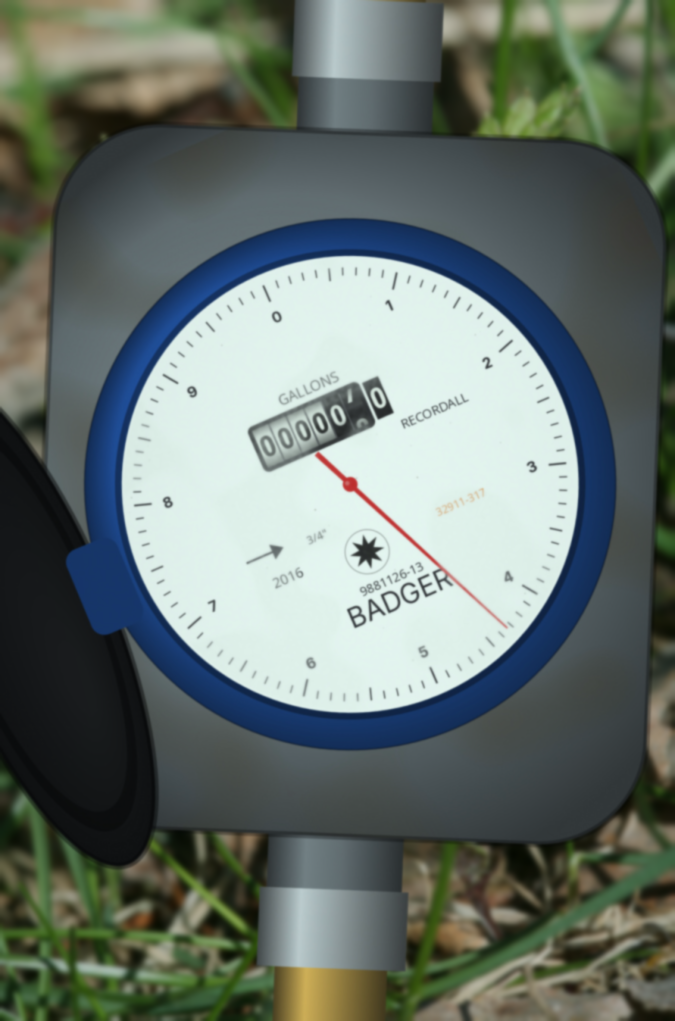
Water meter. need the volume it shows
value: 74.3 gal
